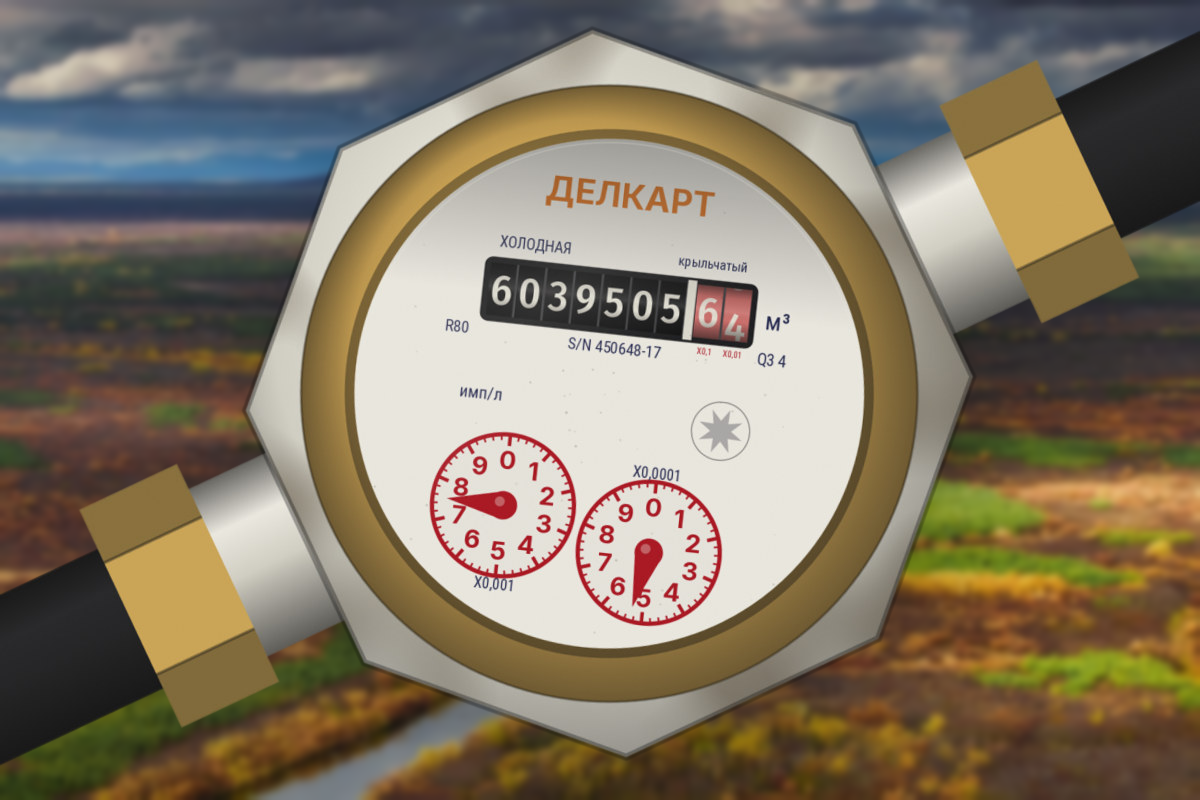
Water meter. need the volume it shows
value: 6039505.6375 m³
